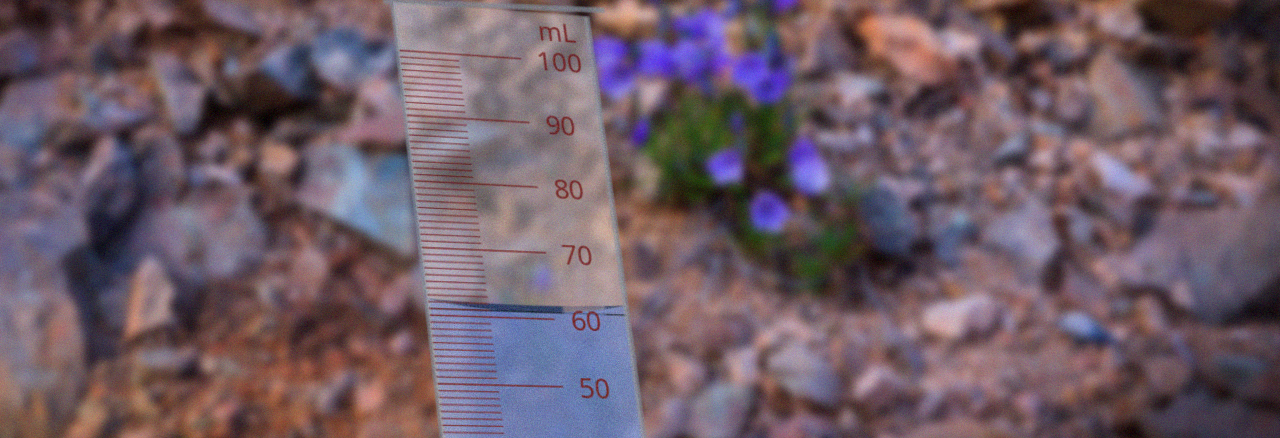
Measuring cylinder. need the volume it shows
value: 61 mL
